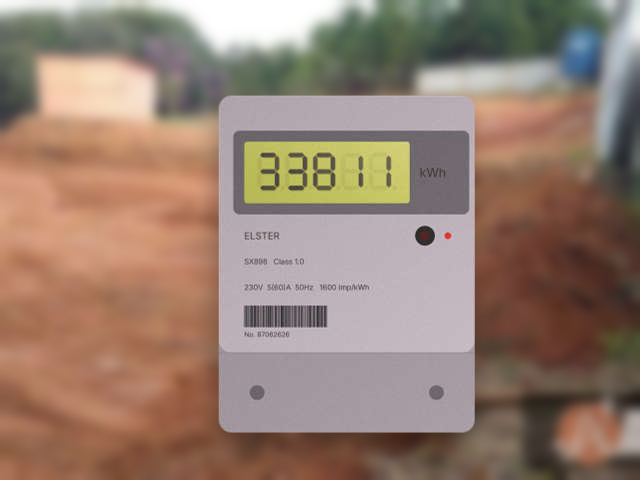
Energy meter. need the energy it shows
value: 33811 kWh
